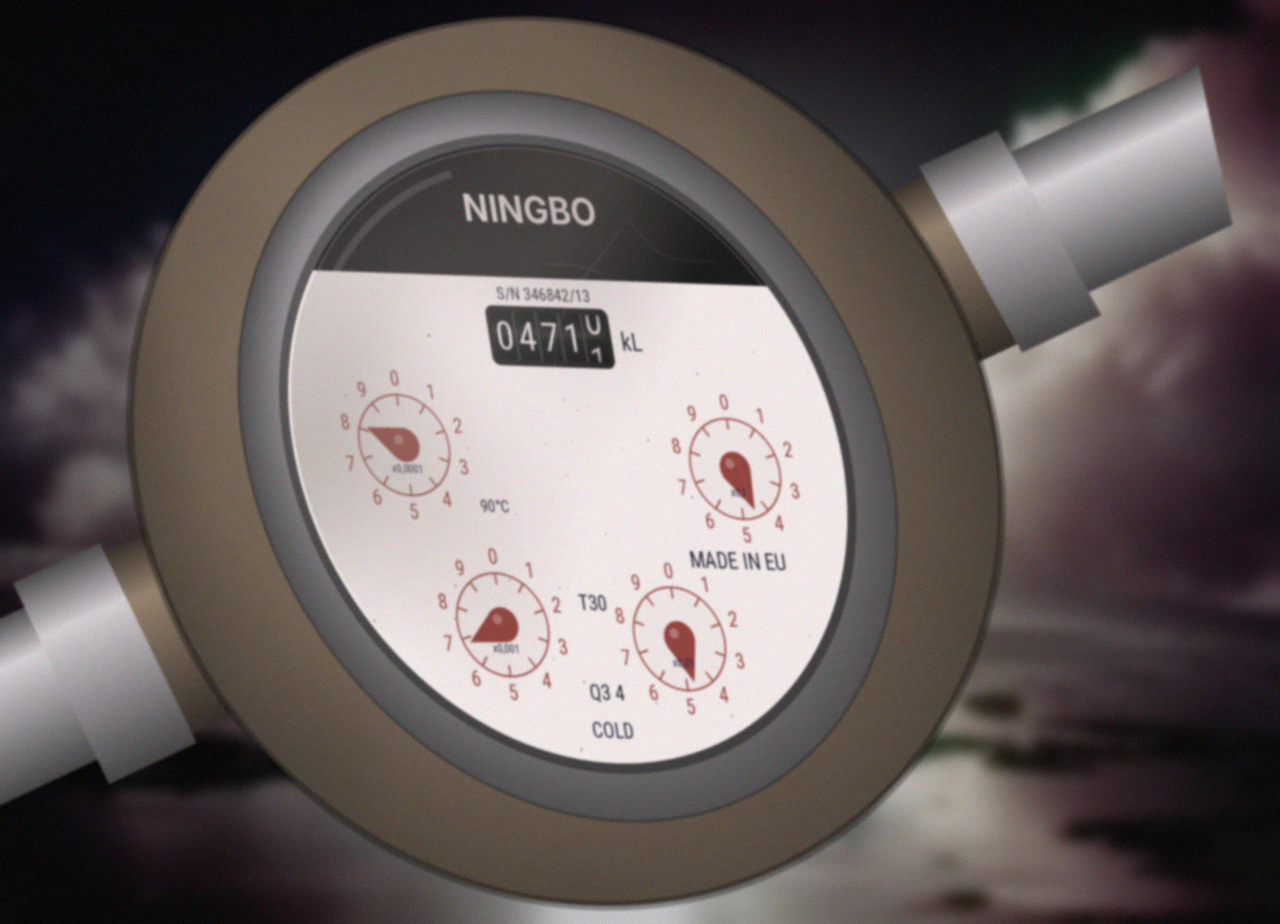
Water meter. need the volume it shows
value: 4710.4468 kL
